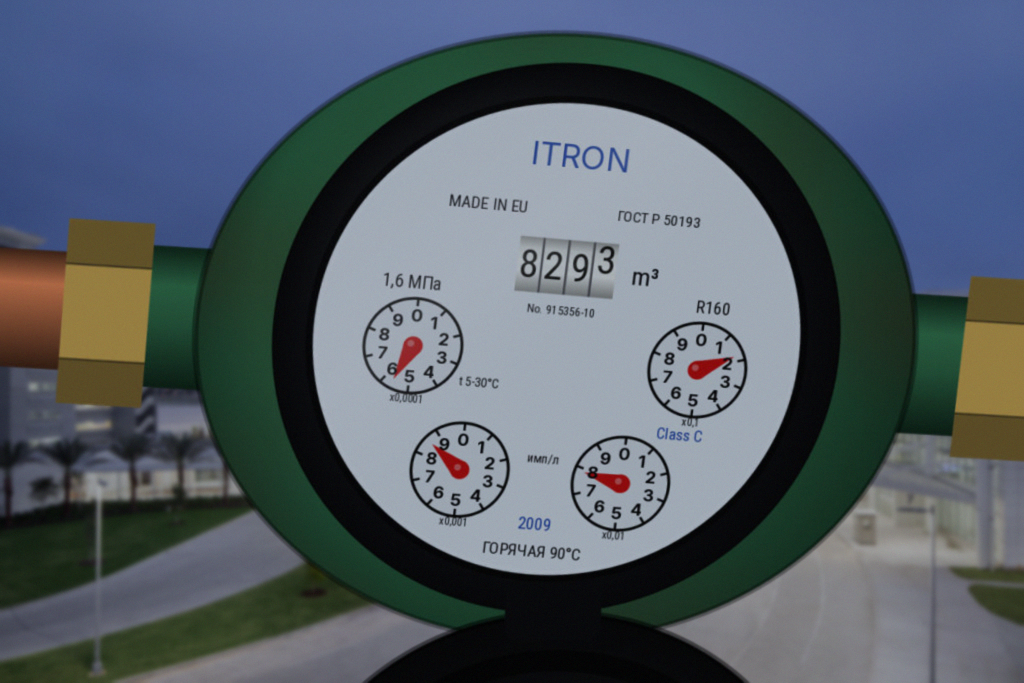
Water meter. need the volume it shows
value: 8293.1785 m³
